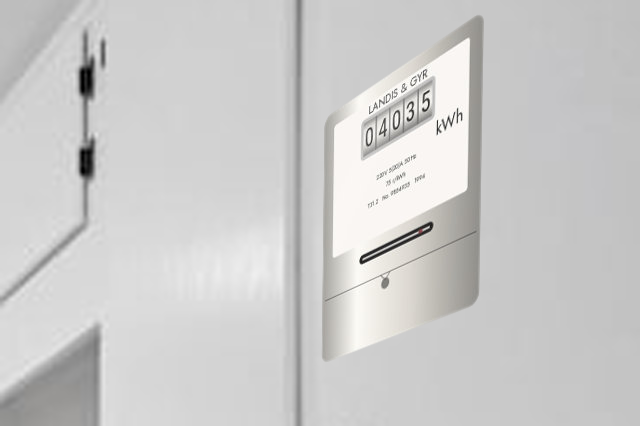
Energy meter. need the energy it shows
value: 4035 kWh
